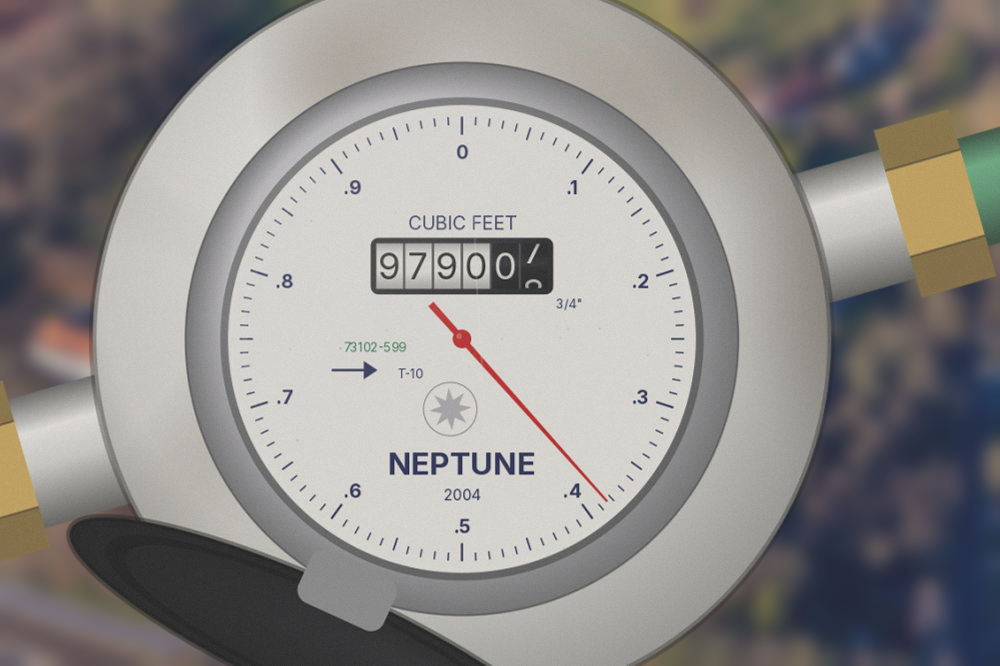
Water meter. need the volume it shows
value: 979007.38 ft³
